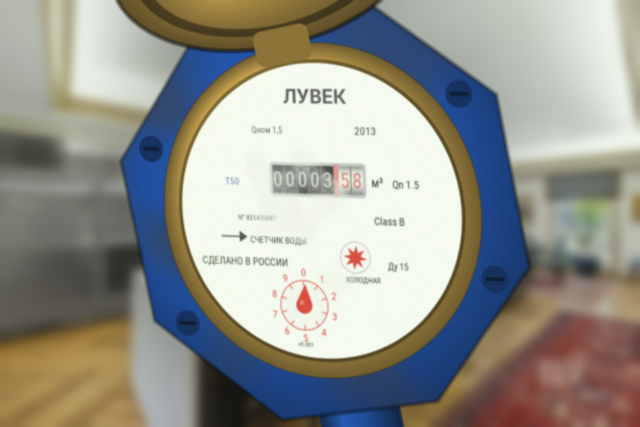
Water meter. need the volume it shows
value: 3.580 m³
